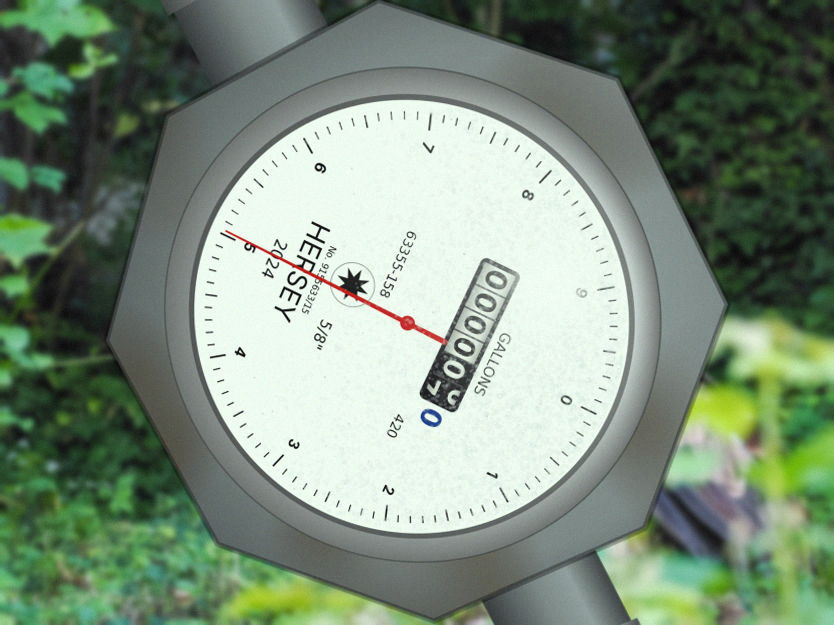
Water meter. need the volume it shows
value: 65.0 gal
